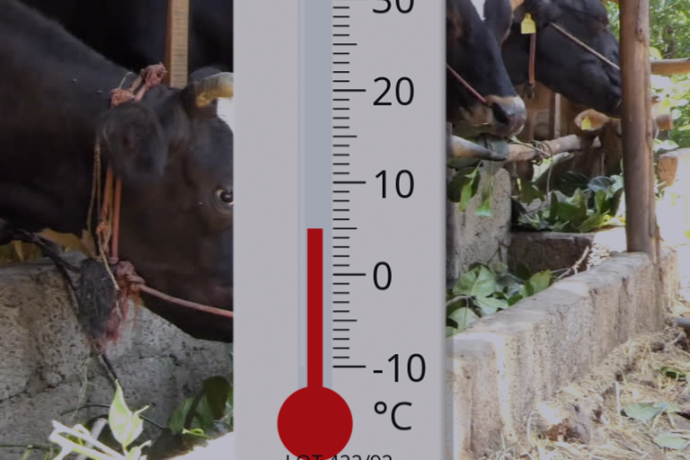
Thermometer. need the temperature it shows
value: 5 °C
